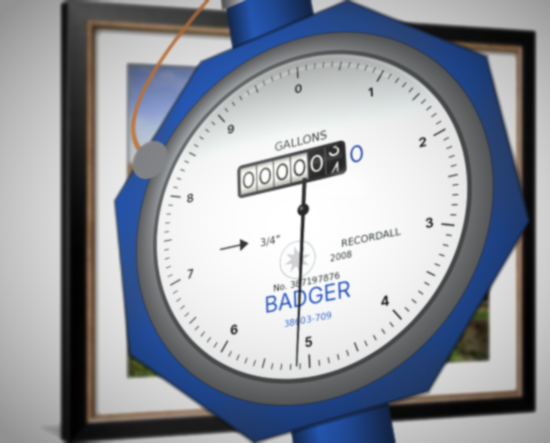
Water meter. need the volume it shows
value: 35.1 gal
